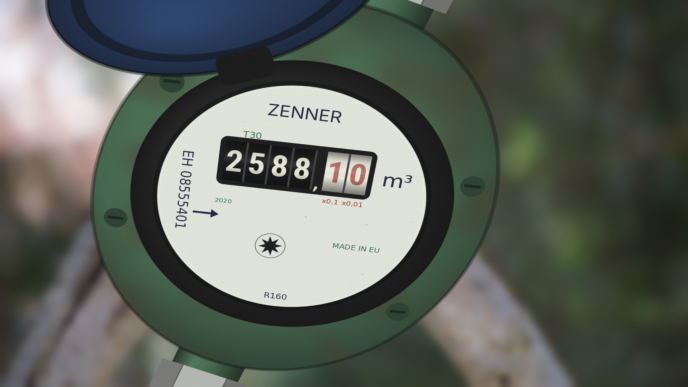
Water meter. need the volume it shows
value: 2588.10 m³
